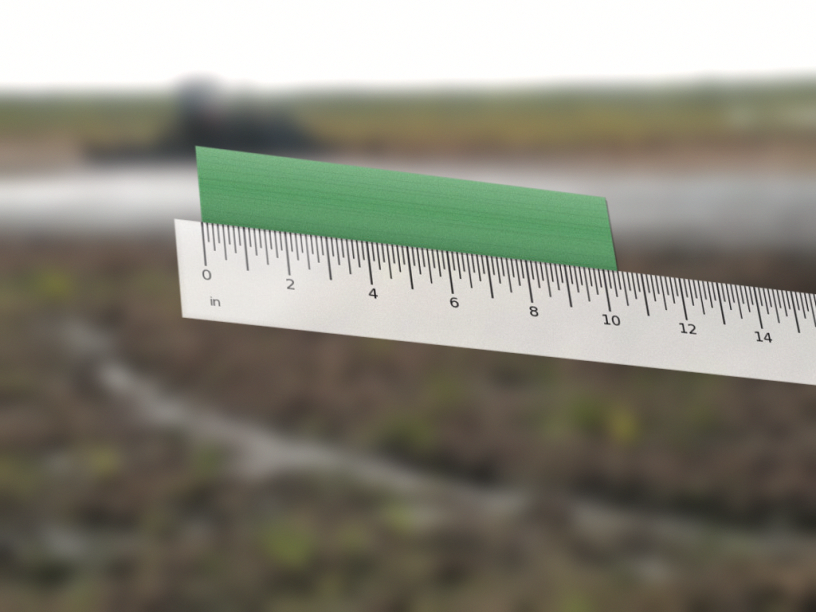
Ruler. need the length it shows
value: 10.375 in
